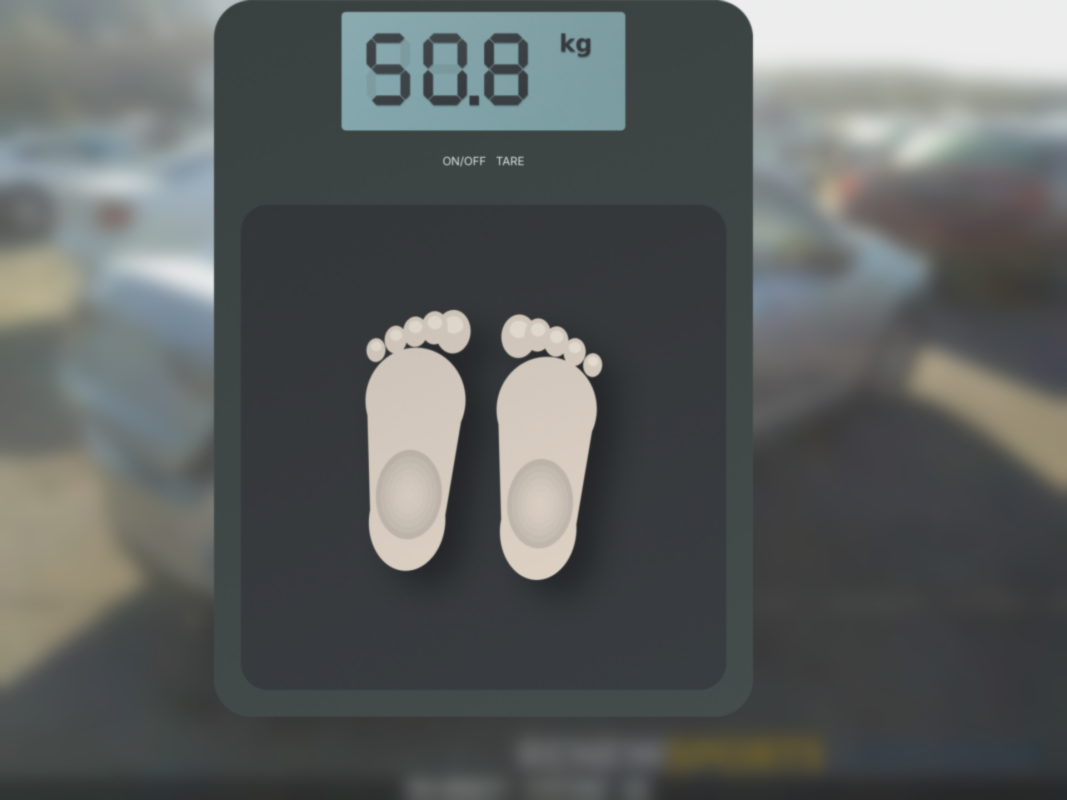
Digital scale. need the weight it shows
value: 50.8 kg
